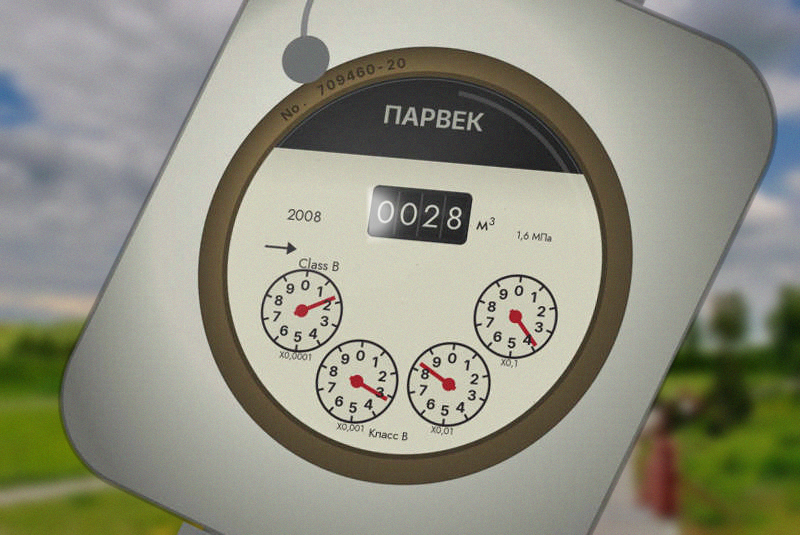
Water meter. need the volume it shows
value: 28.3831 m³
